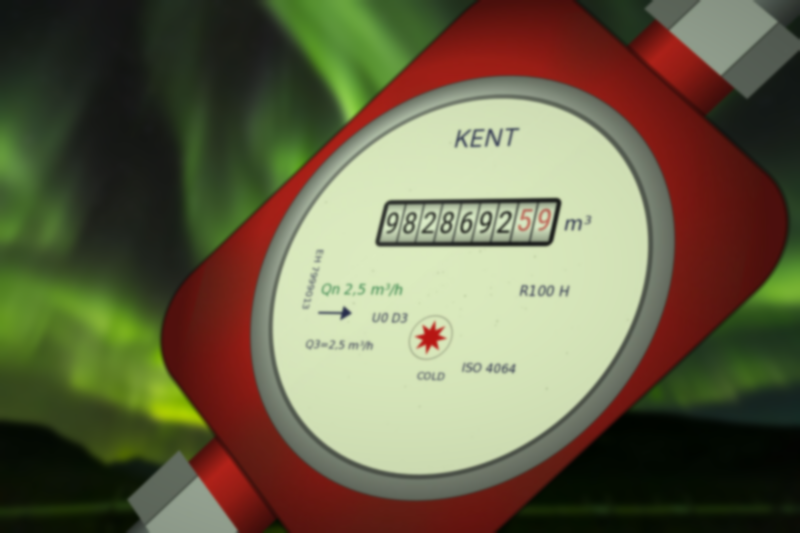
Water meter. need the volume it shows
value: 9828692.59 m³
